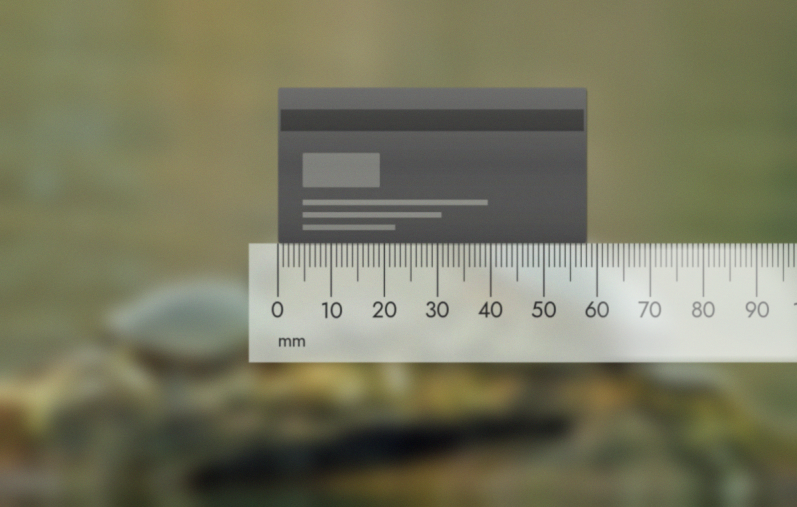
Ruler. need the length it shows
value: 58 mm
